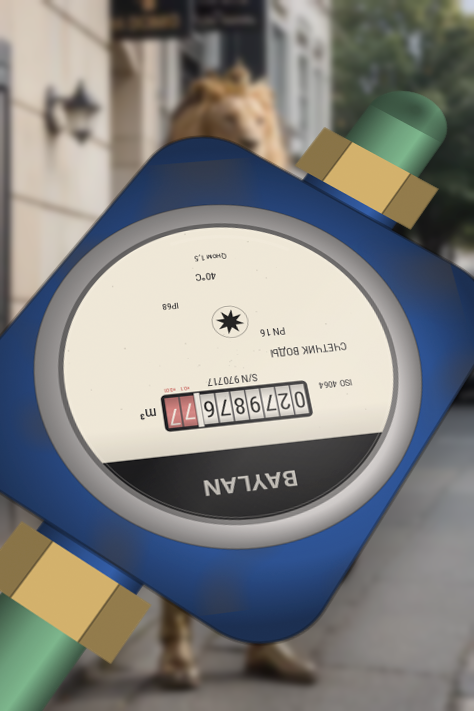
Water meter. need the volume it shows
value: 279876.77 m³
